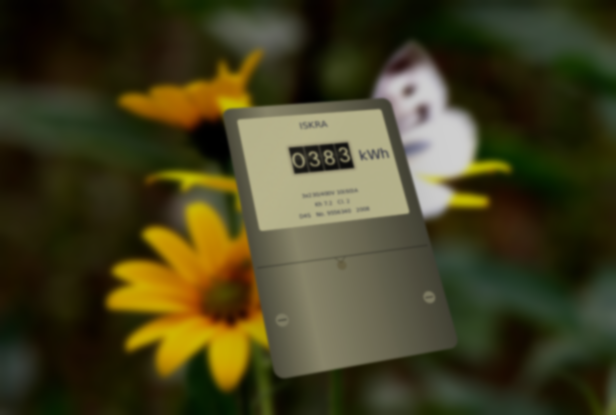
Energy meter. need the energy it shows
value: 383 kWh
